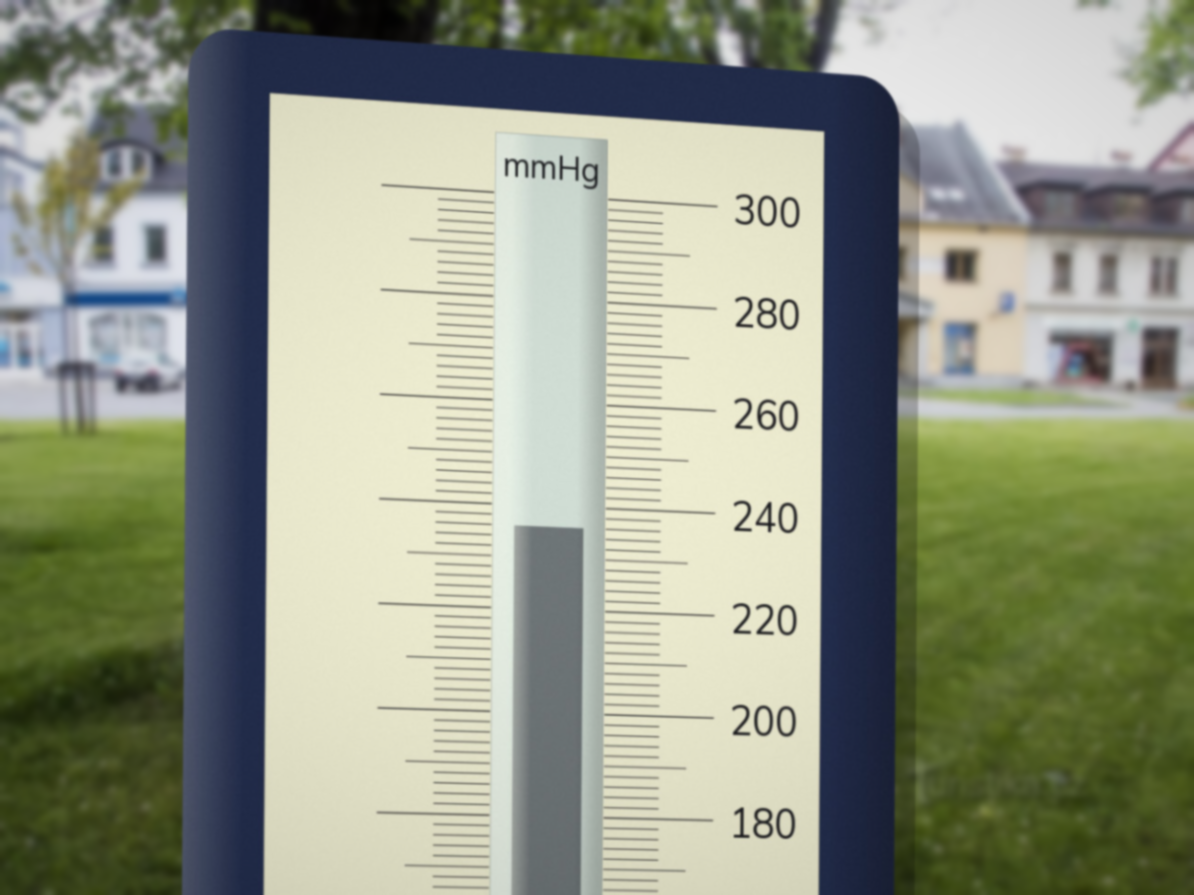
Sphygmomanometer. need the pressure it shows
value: 236 mmHg
